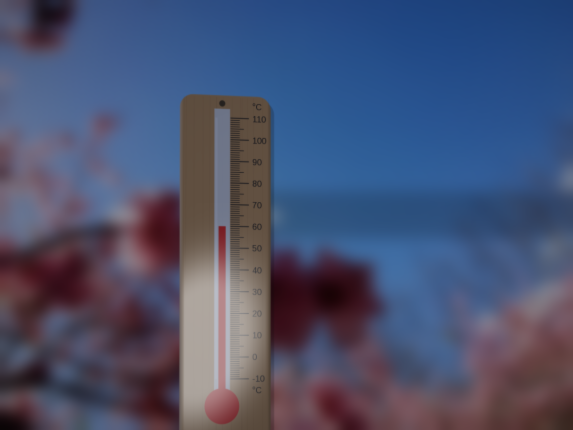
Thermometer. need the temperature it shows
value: 60 °C
